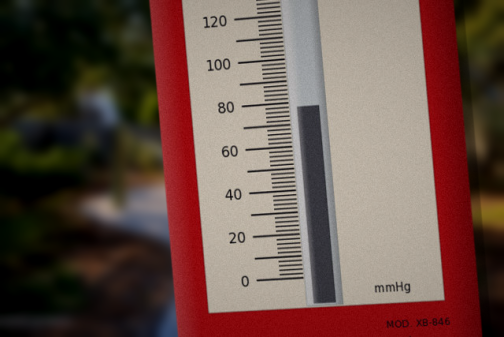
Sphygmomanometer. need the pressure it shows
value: 78 mmHg
